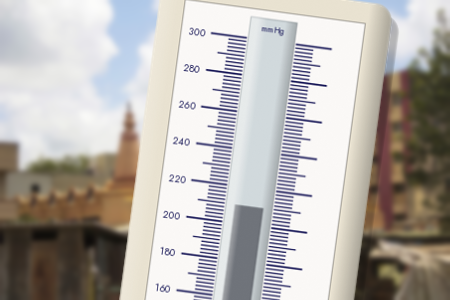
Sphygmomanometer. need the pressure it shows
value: 210 mmHg
